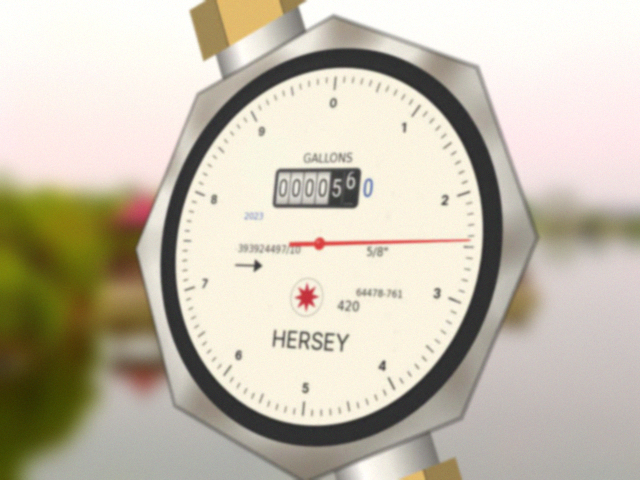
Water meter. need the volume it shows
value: 562.4 gal
